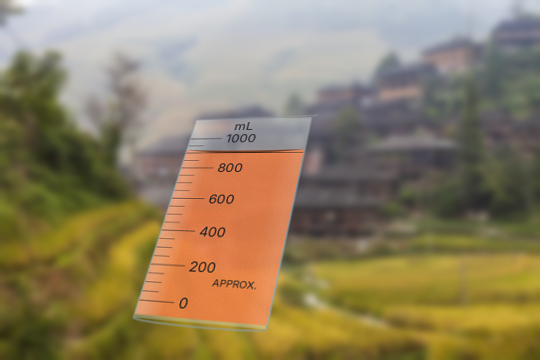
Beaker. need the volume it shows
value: 900 mL
